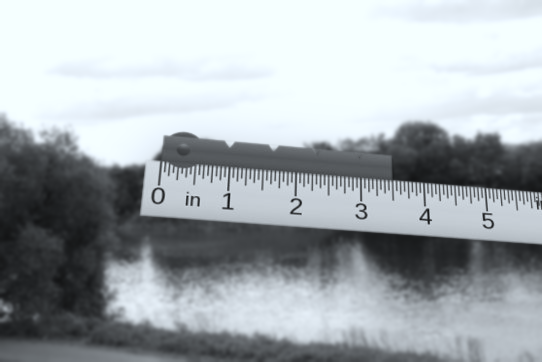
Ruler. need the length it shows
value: 3.5 in
